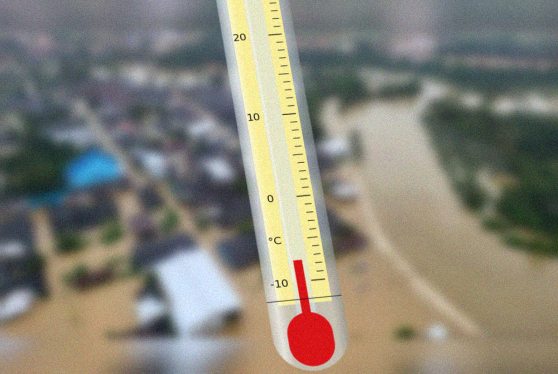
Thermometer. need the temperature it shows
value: -7.5 °C
